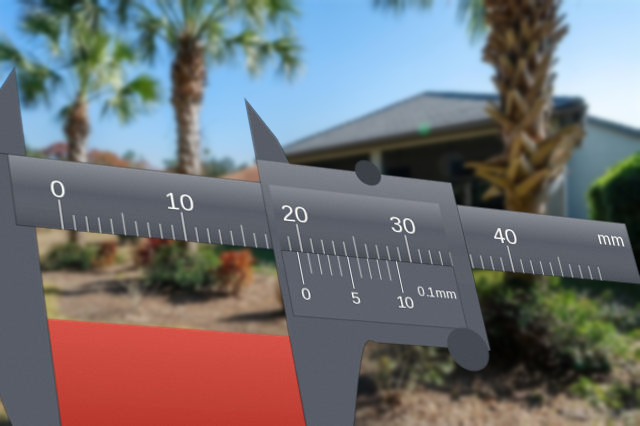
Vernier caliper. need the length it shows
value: 19.6 mm
